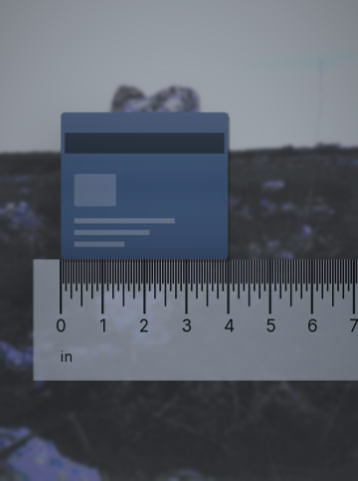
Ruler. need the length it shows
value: 4 in
